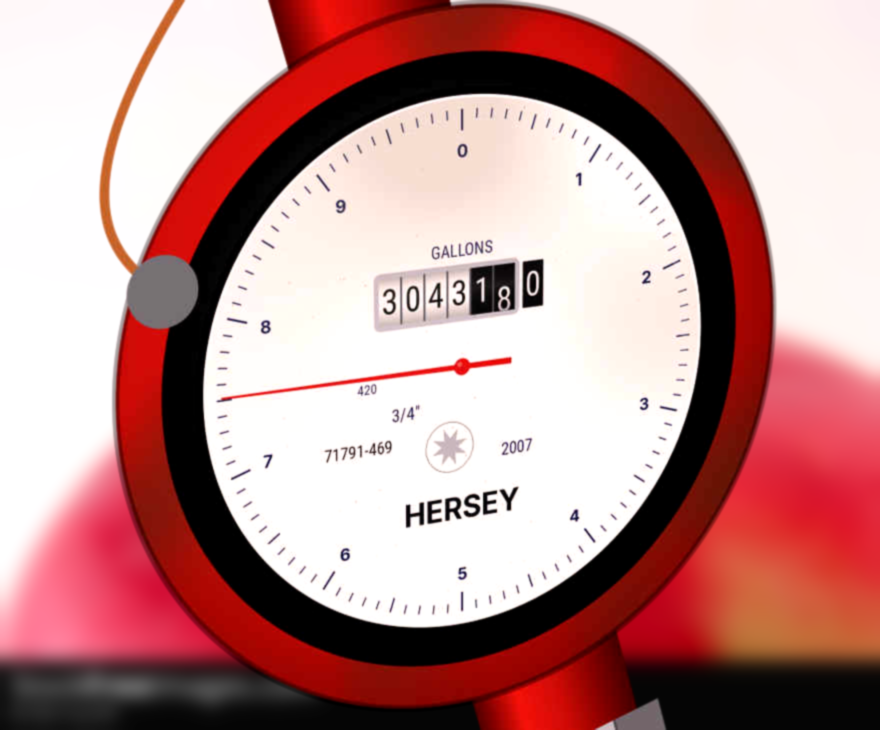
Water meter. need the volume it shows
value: 3043177.5 gal
